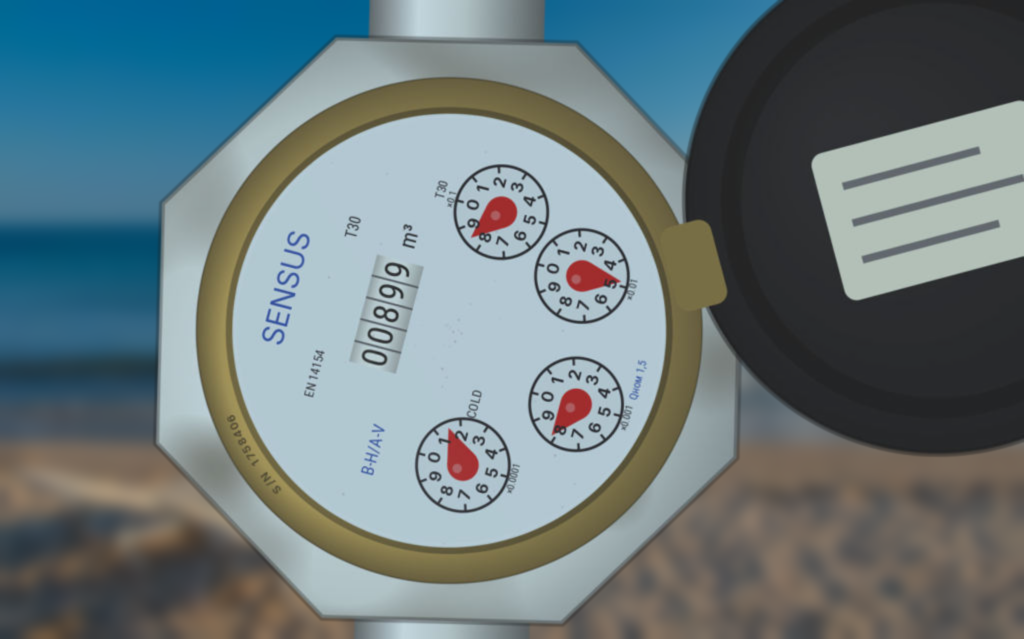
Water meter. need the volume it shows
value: 899.8481 m³
